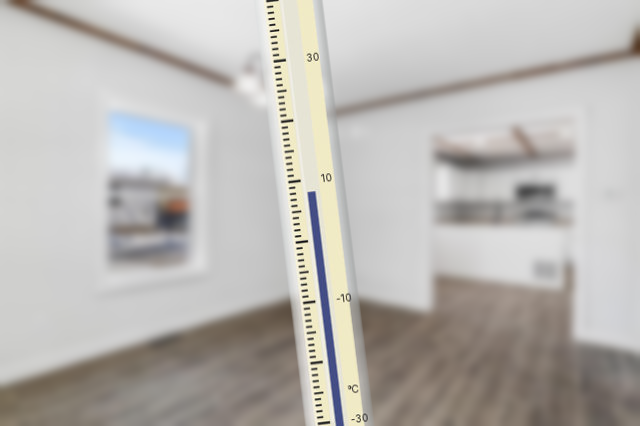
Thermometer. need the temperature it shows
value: 8 °C
